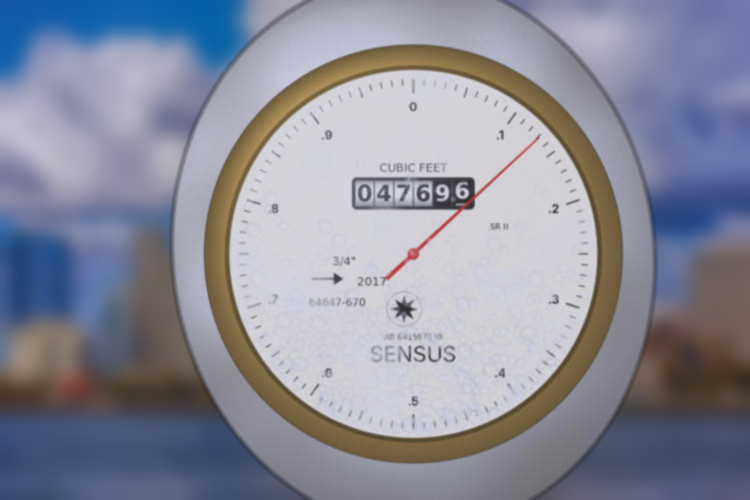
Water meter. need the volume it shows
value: 47696.13 ft³
